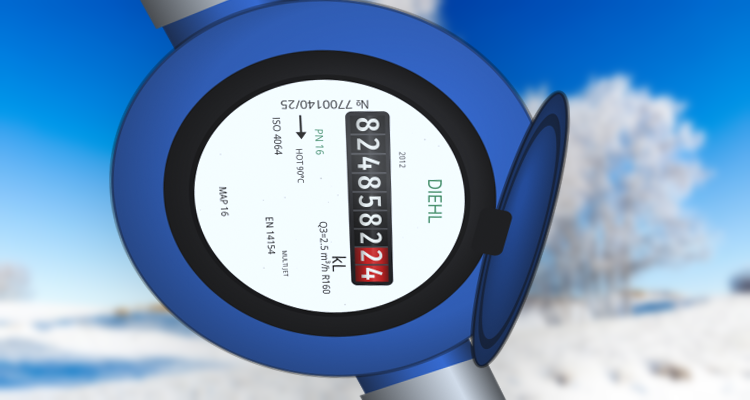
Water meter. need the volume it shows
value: 8248582.24 kL
